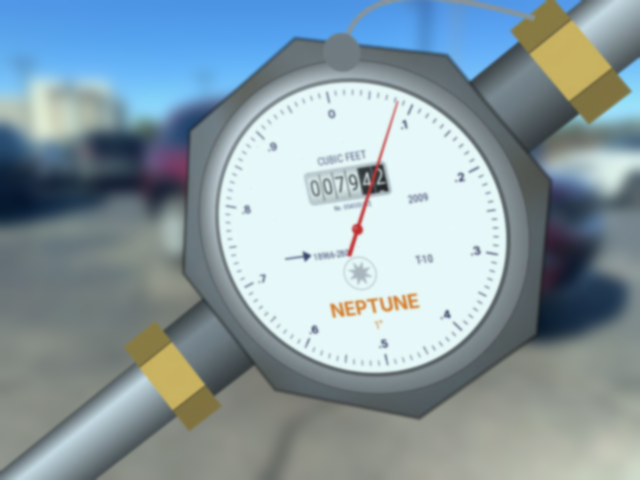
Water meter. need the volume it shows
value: 7942.08 ft³
